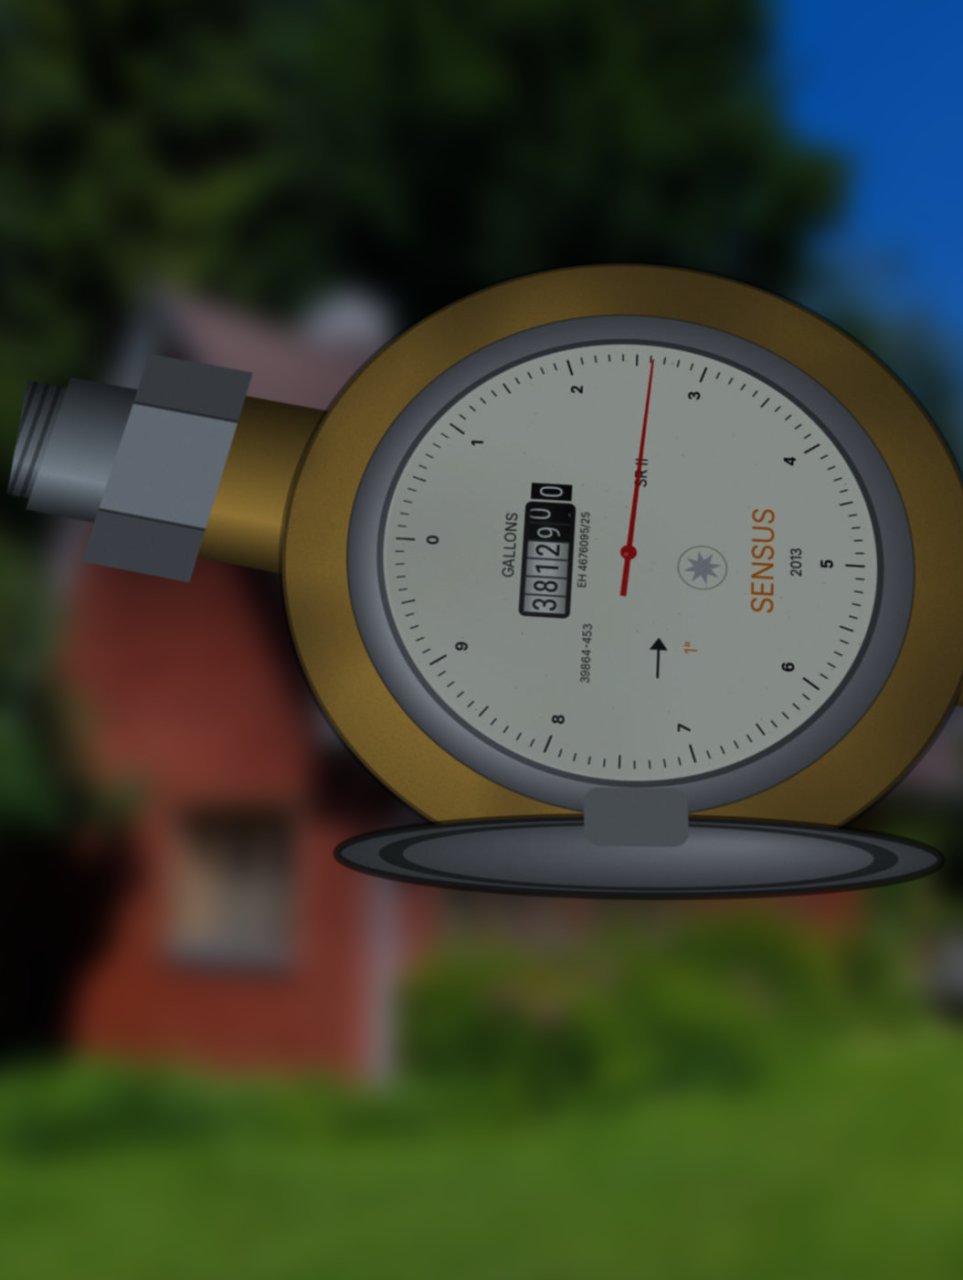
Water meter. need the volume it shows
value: 3812902.6 gal
